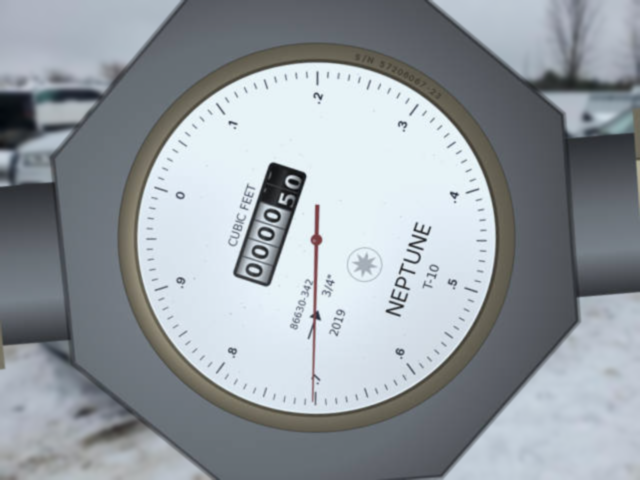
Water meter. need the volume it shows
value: 49.70 ft³
